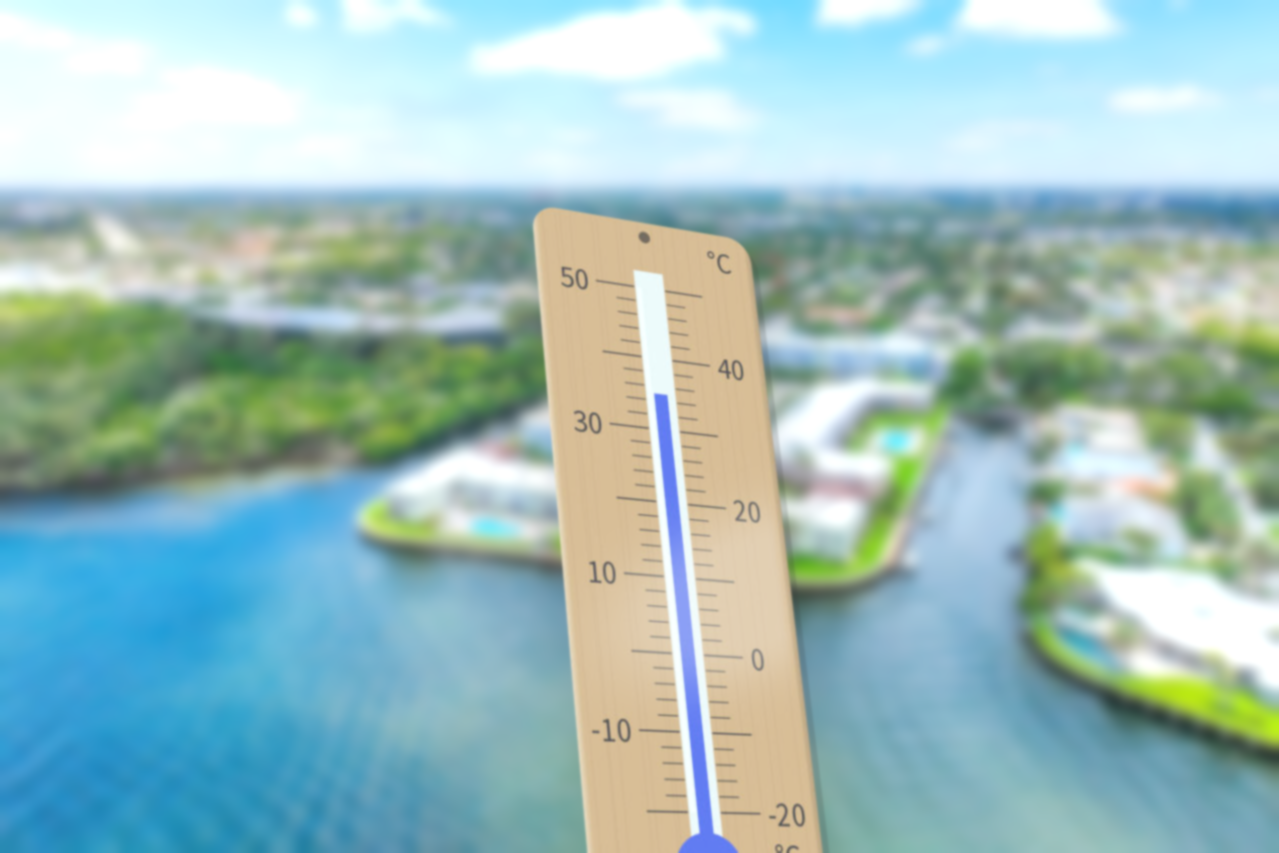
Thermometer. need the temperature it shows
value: 35 °C
